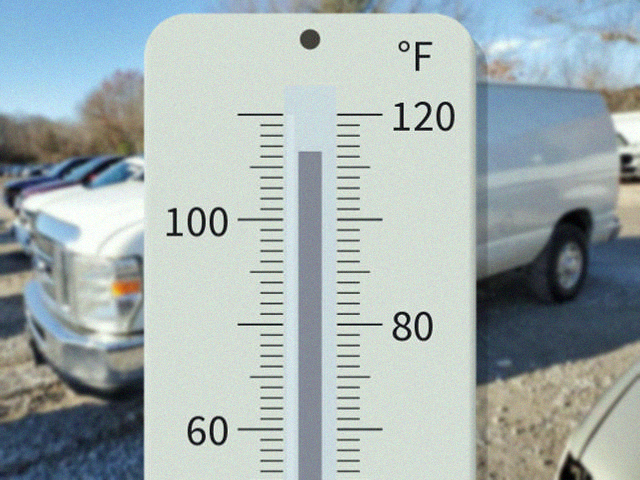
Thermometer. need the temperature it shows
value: 113 °F
